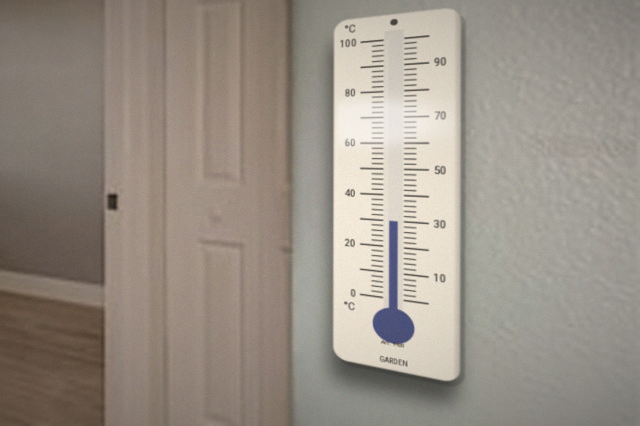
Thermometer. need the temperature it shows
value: 30 °C
